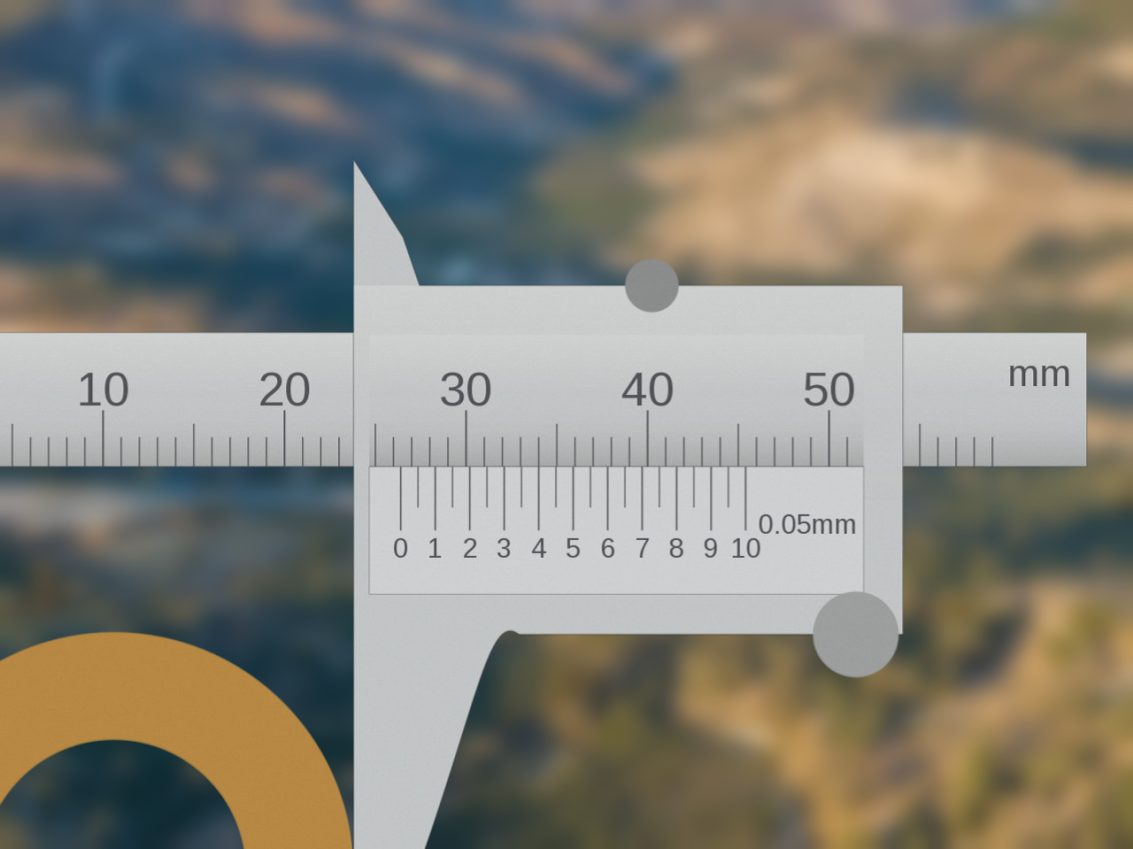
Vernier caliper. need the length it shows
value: 26.4 mm
